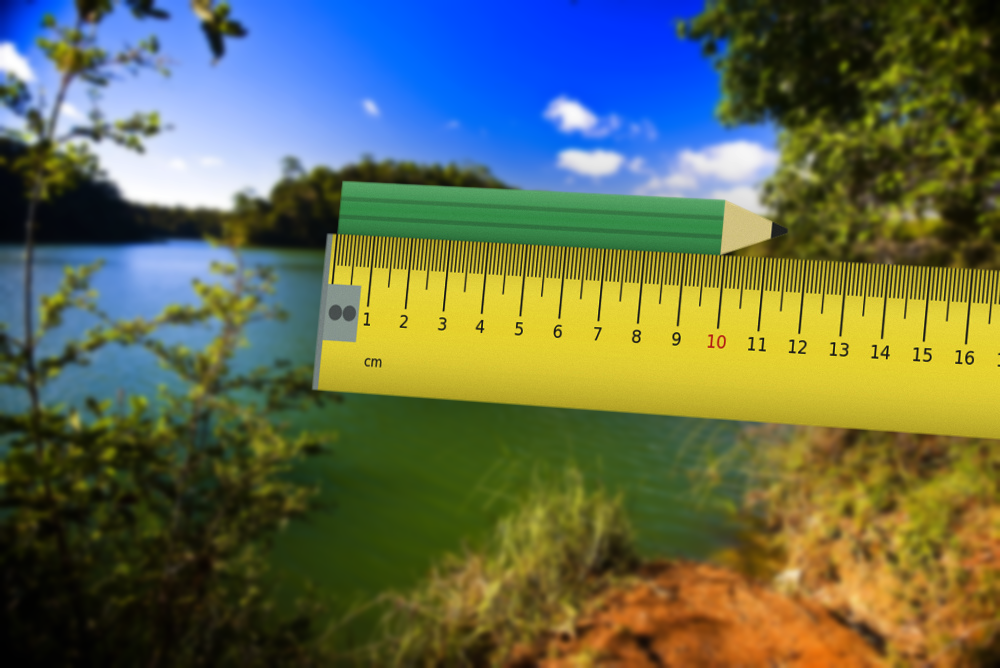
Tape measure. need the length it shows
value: 11.5 cm
